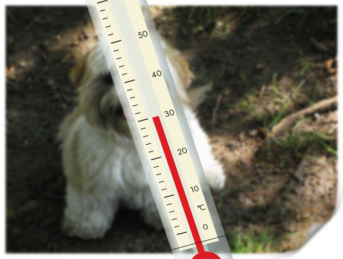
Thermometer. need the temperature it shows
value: 30 °C
